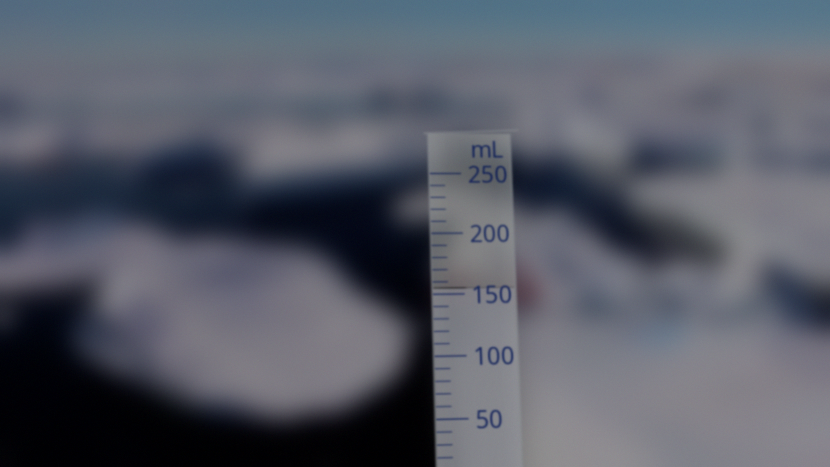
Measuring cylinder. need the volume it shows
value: 155 mL
